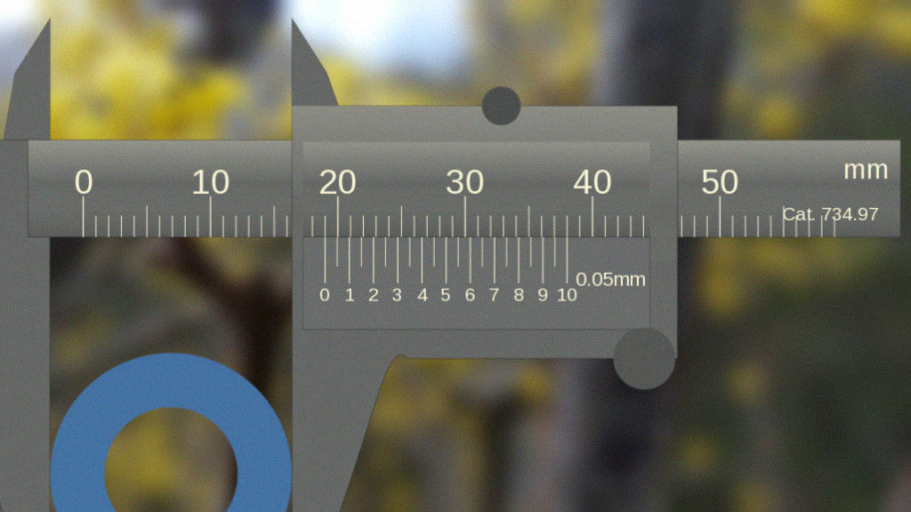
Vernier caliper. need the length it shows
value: 19.0 mm
